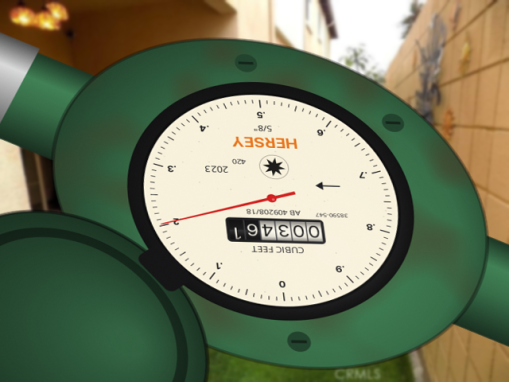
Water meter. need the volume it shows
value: 3461.20 ft³
